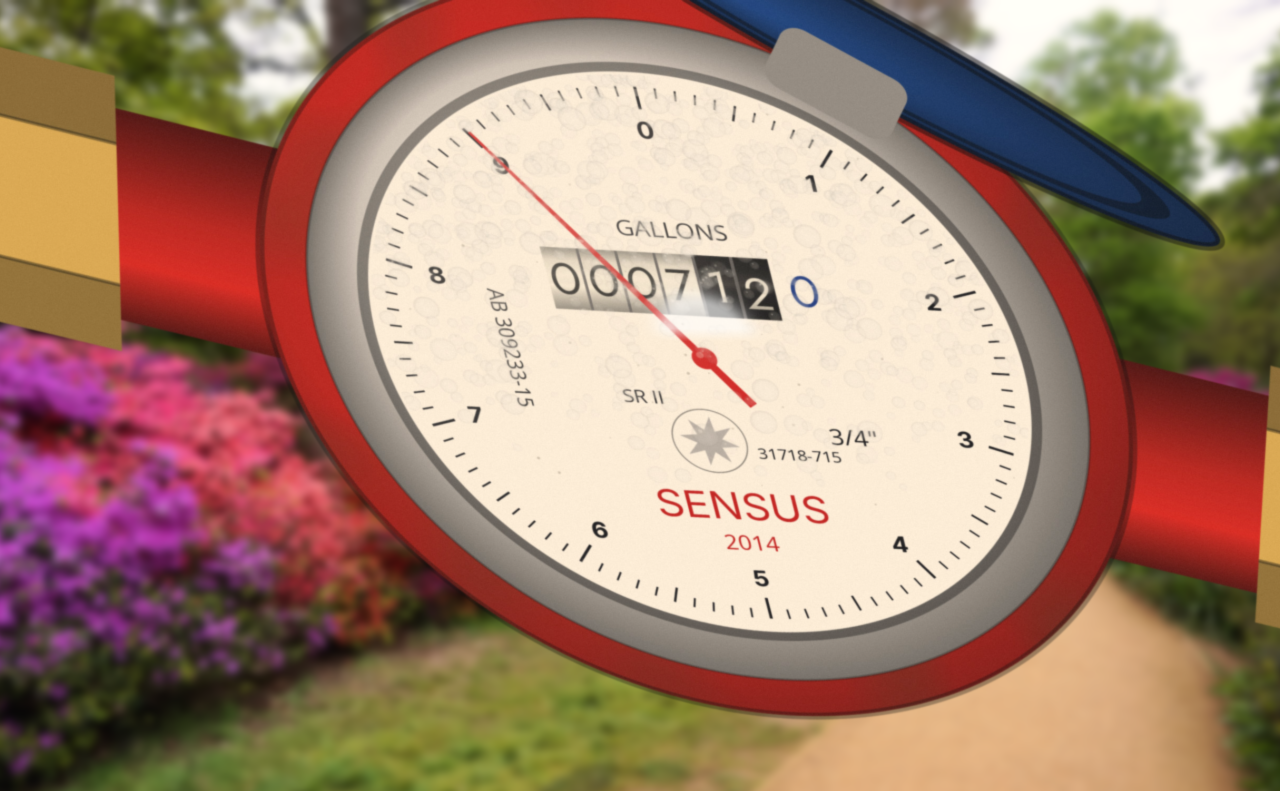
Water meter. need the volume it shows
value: 7119.0 gal
